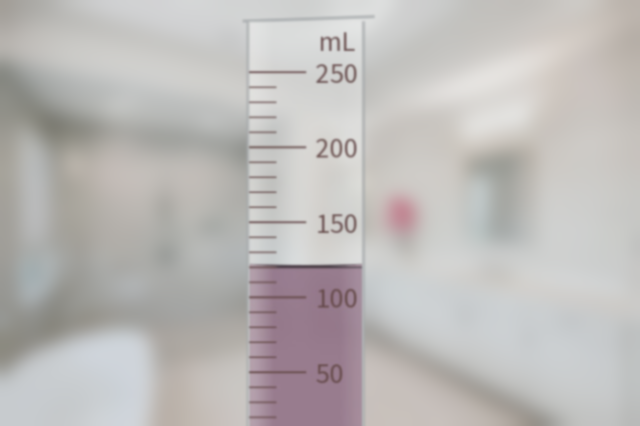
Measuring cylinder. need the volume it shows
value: 120 mL
